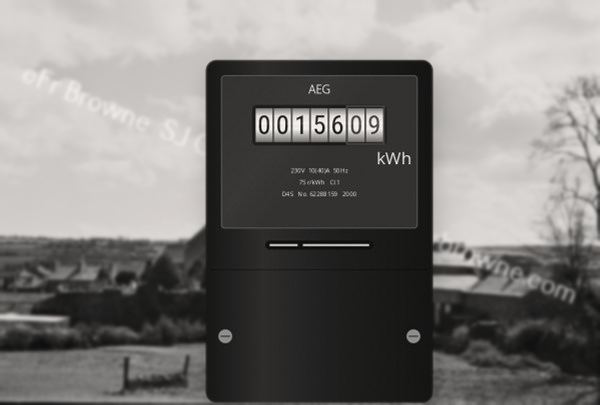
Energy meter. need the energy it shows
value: 156.09 kWh
